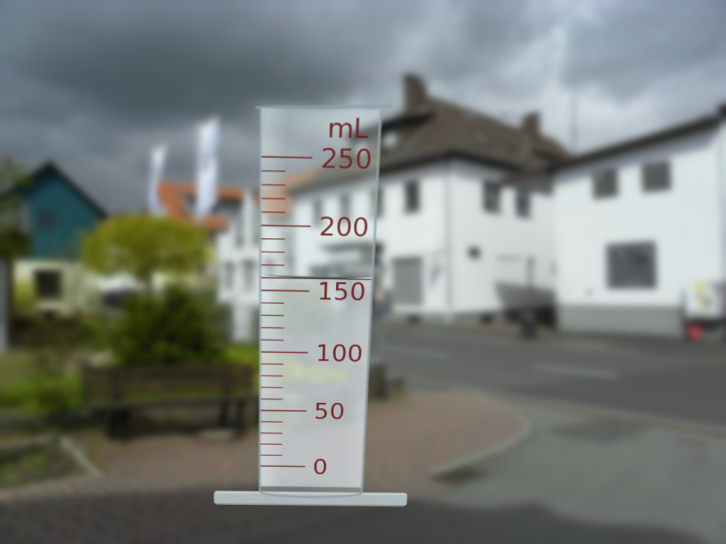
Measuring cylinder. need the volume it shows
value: 160 mL
